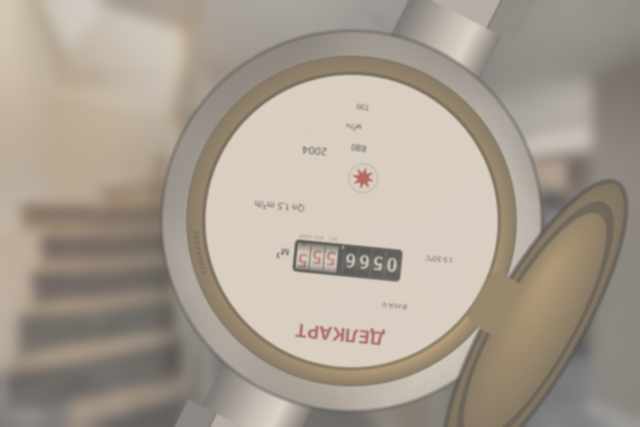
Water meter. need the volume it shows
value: 566.555 m³
